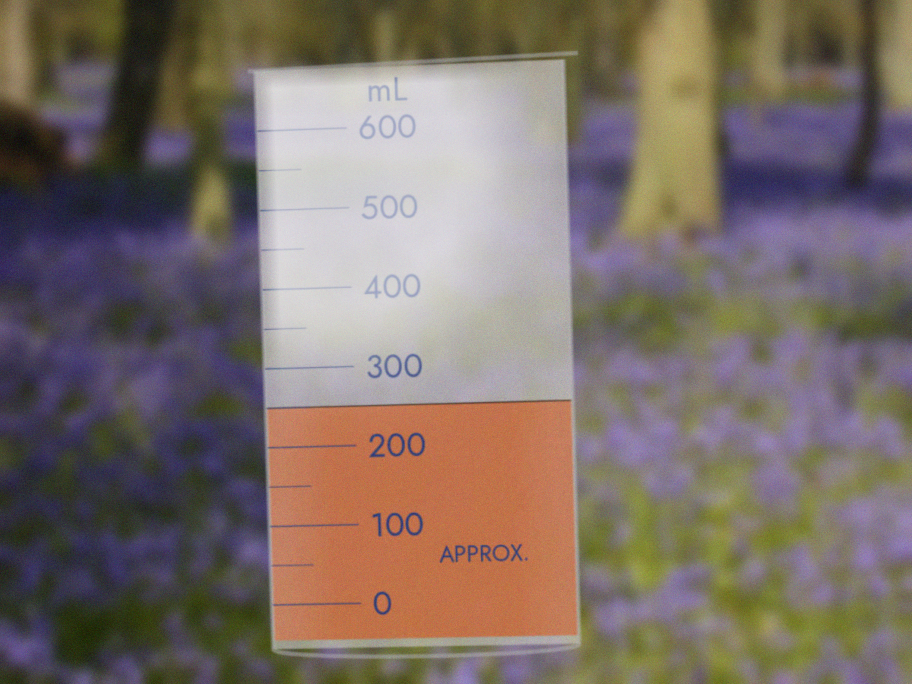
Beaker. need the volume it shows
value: 250 mL
